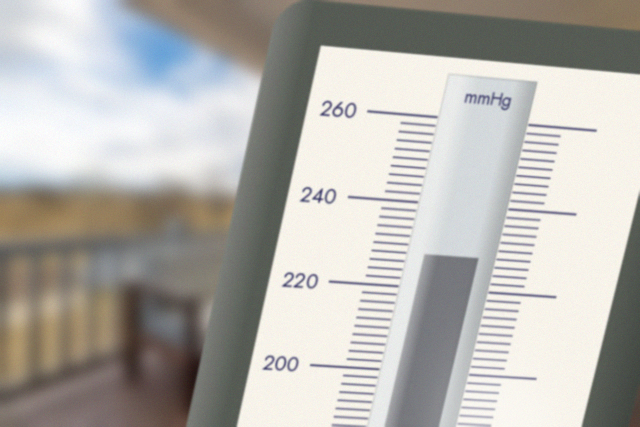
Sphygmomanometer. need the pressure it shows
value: 228 mmHg
